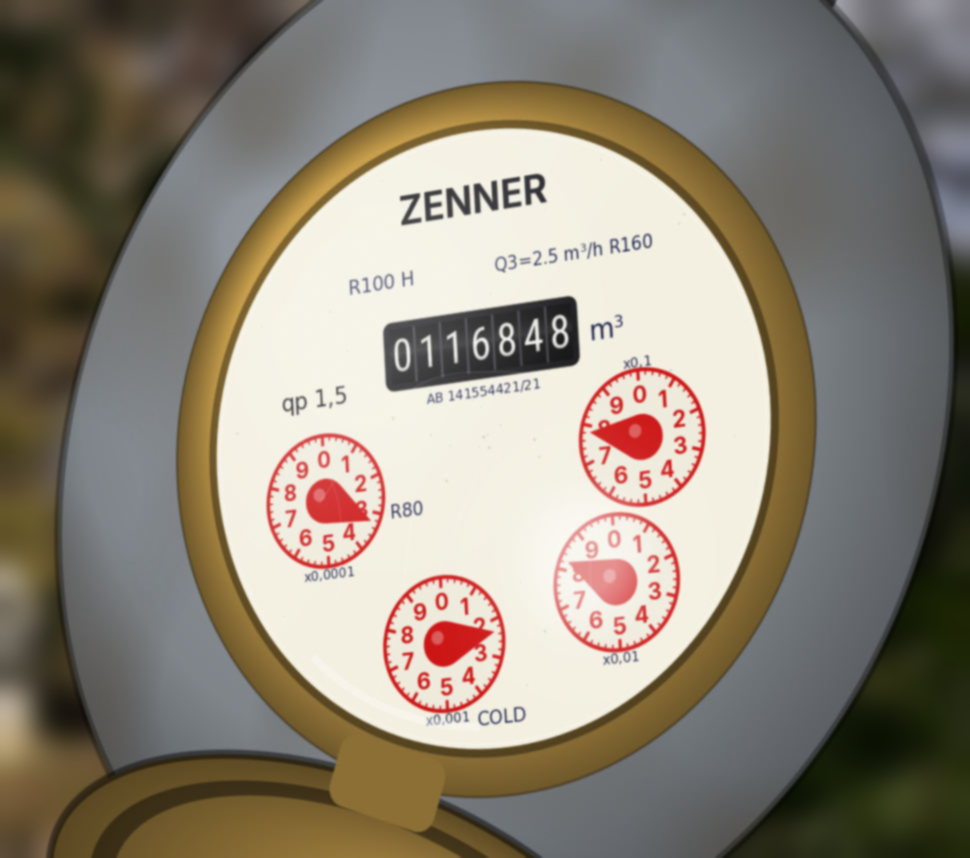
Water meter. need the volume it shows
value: 116848.7823 m³
